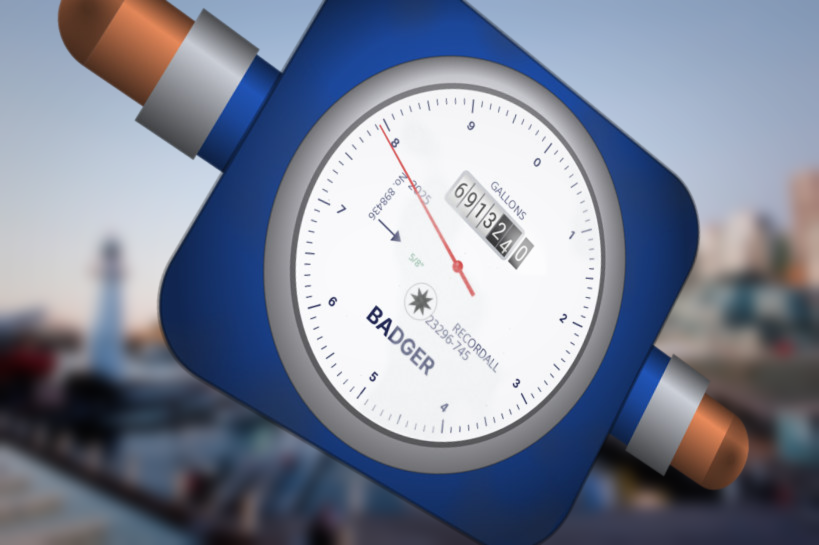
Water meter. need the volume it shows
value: 6913237.9 gal
